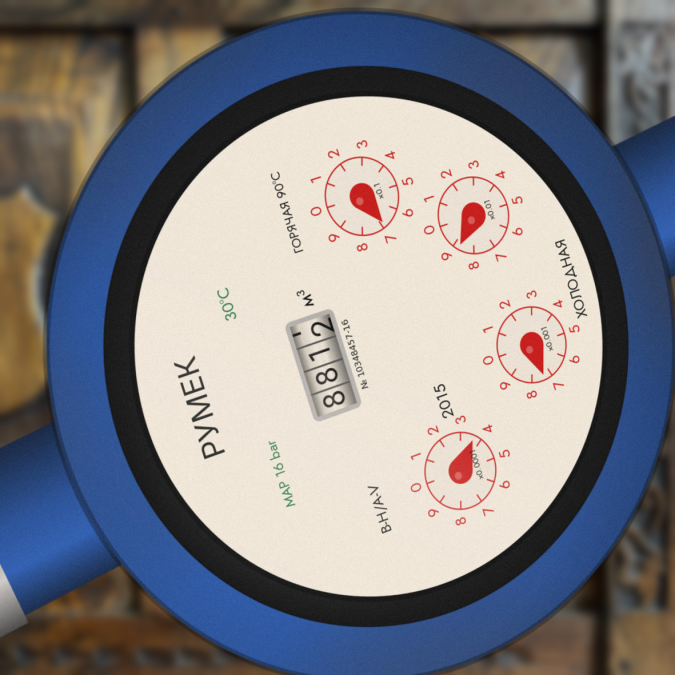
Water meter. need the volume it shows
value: 8811.6873 m³
